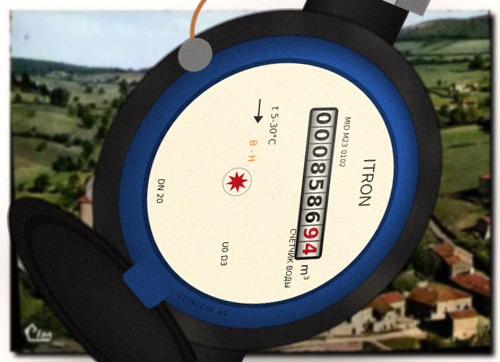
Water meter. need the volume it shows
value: 8586.94 m³
